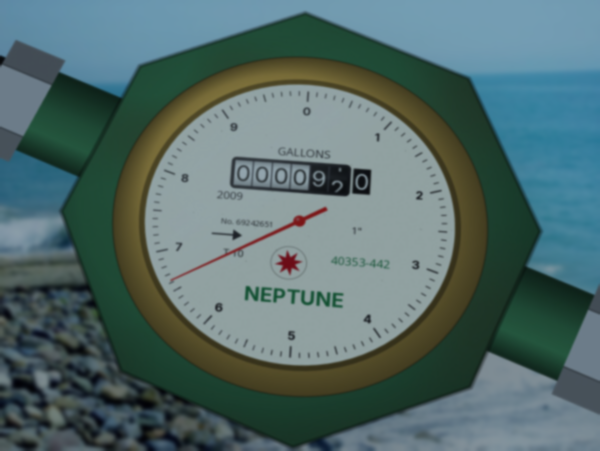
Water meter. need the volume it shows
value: 916.6 gal
